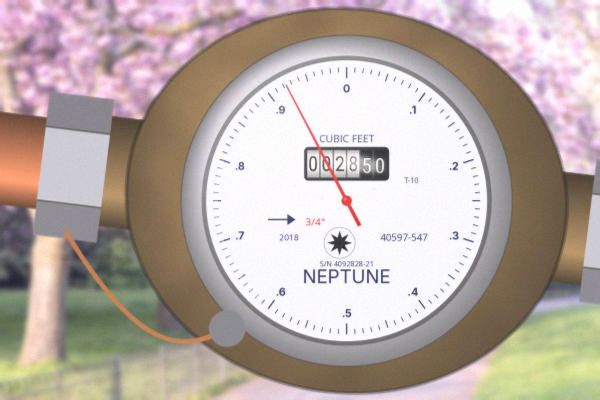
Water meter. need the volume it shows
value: 2849.92 ft³
